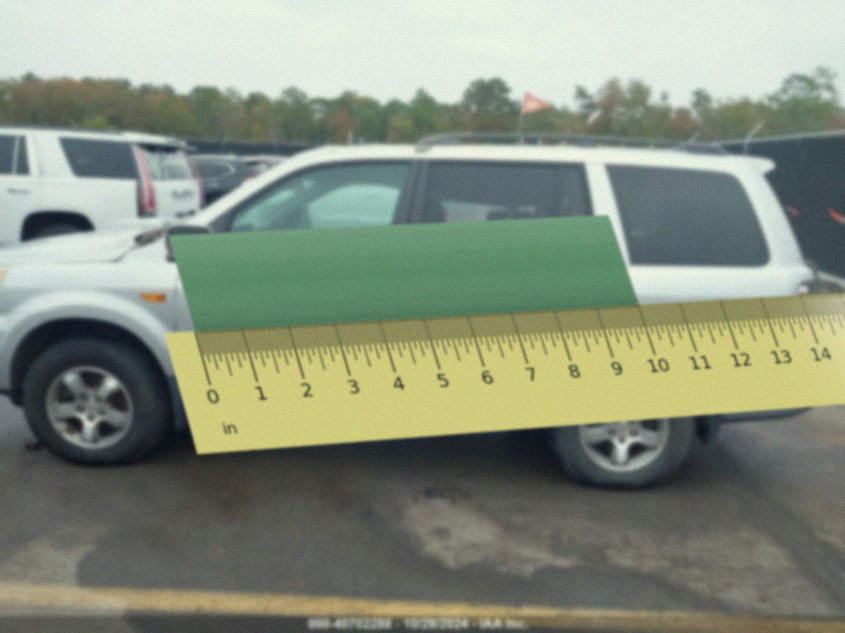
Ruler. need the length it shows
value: 10 in
